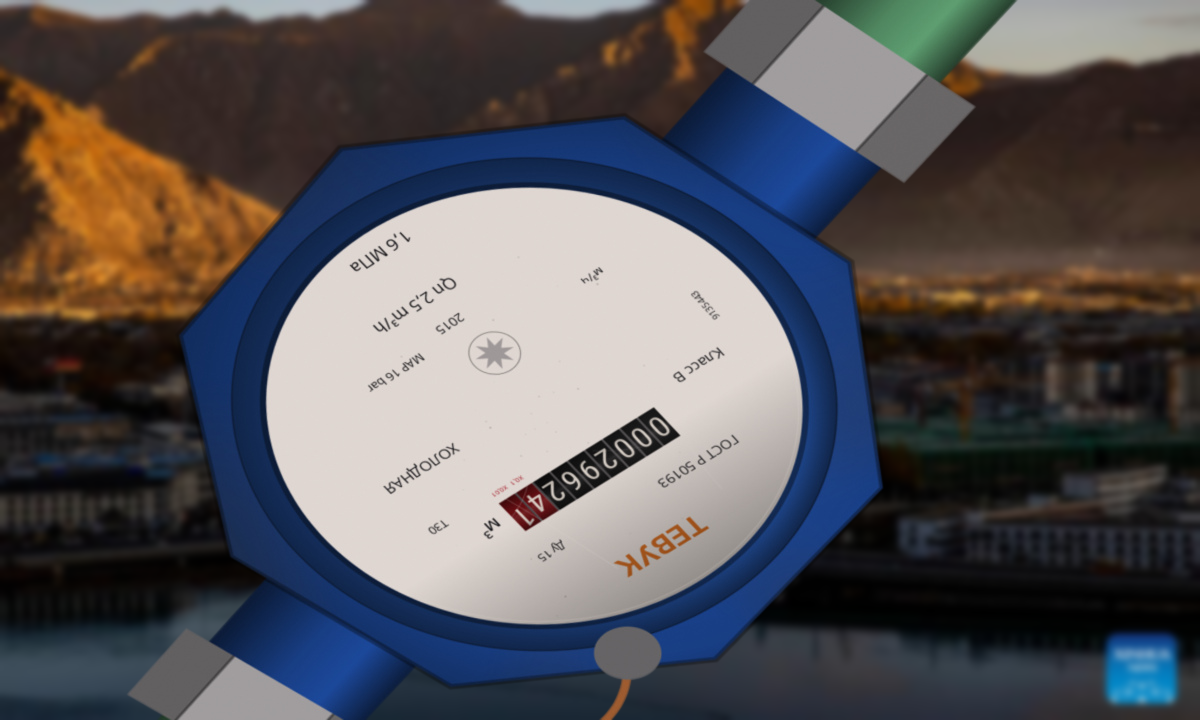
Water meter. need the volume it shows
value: 2962.41 m³
